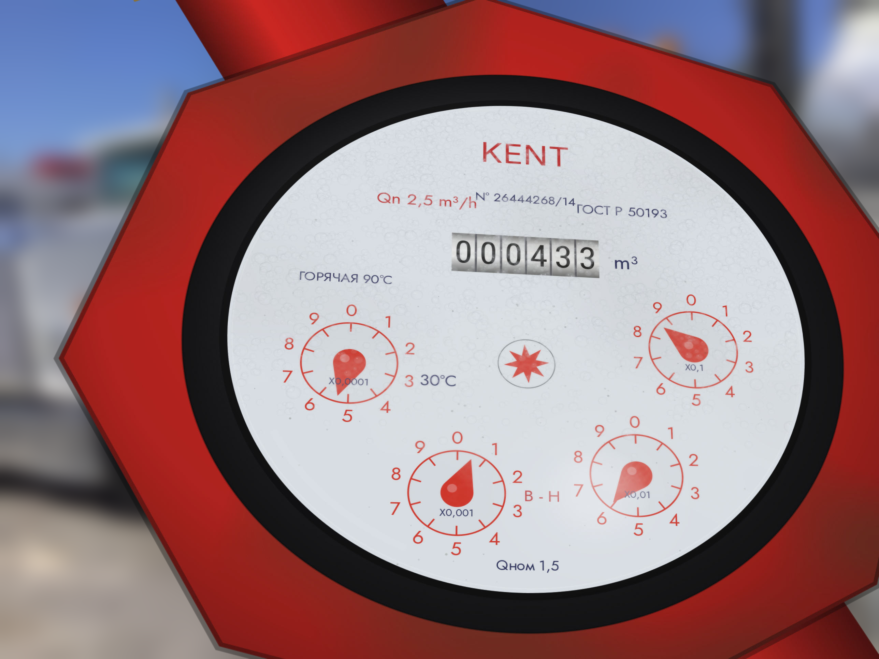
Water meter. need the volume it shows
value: 433.8605 m³
